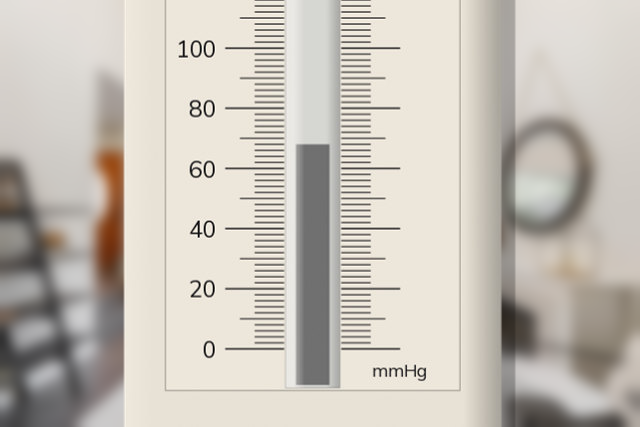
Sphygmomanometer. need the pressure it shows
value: 68 mmHg
